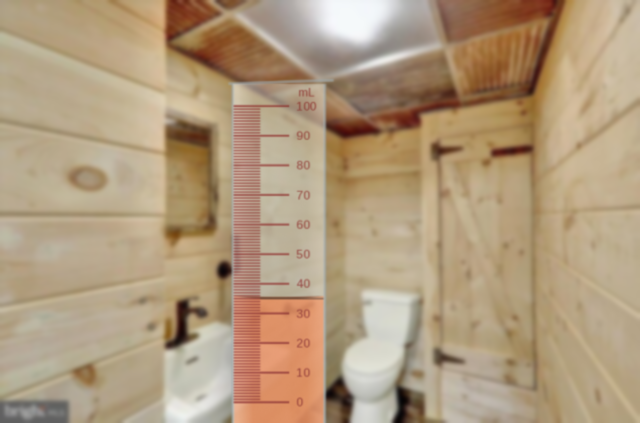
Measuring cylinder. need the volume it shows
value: 35 mL
